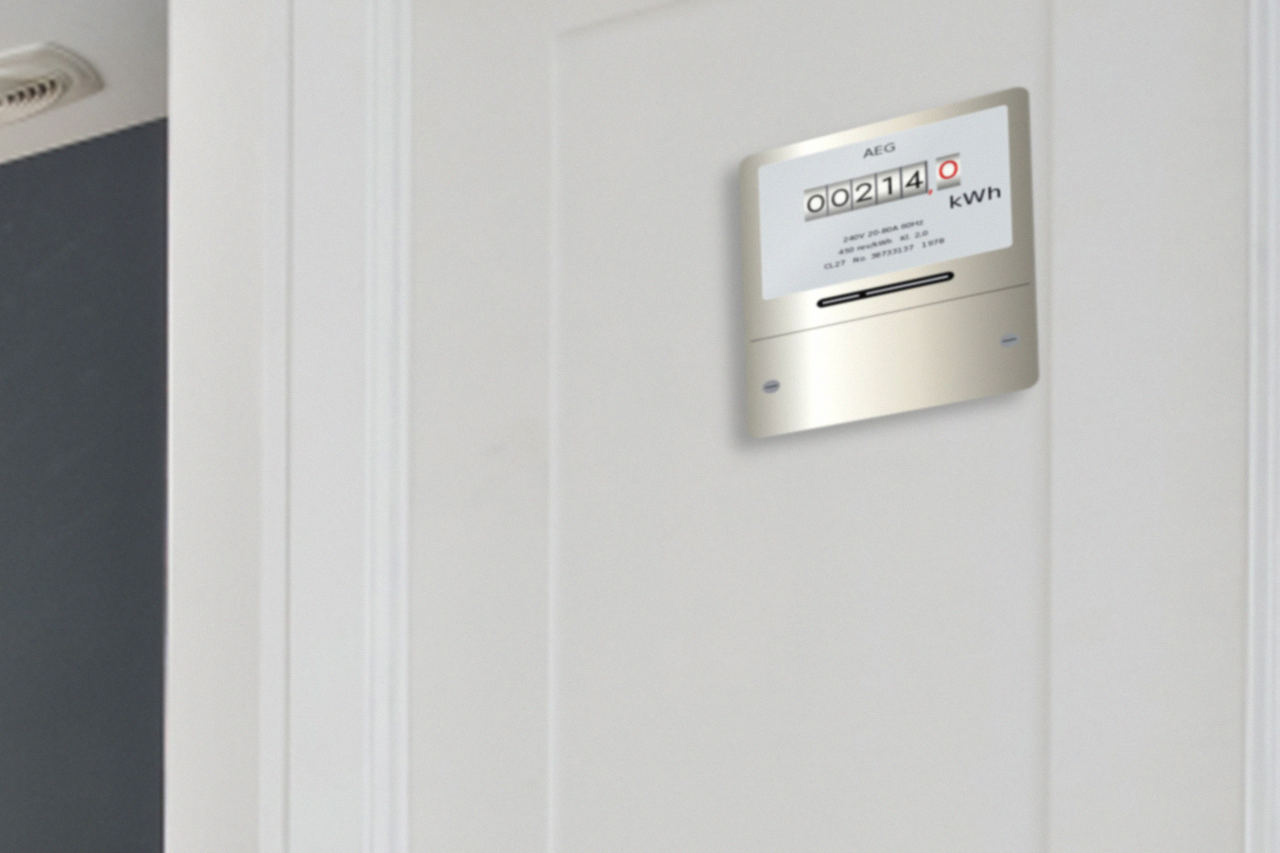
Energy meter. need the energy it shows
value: 214.0 kWh
